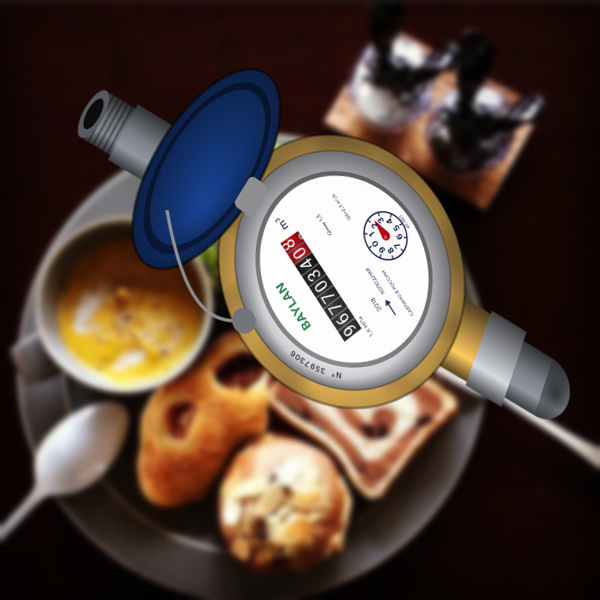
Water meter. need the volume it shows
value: 9677034.082 m³
